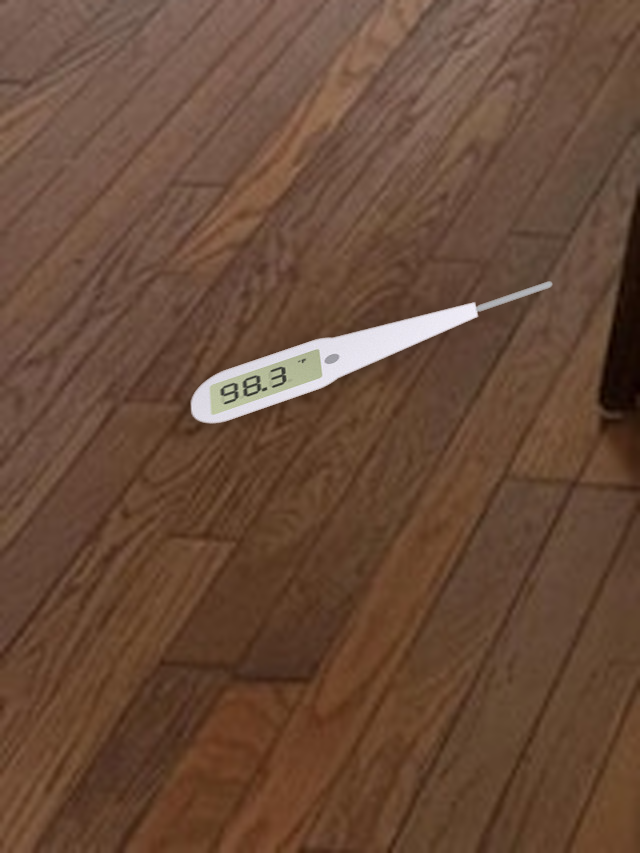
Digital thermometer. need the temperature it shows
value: 98.3 °F
